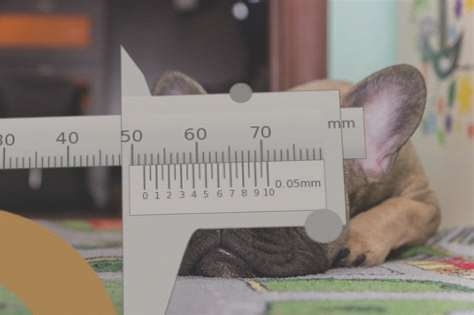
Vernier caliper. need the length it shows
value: 51.8 mm
